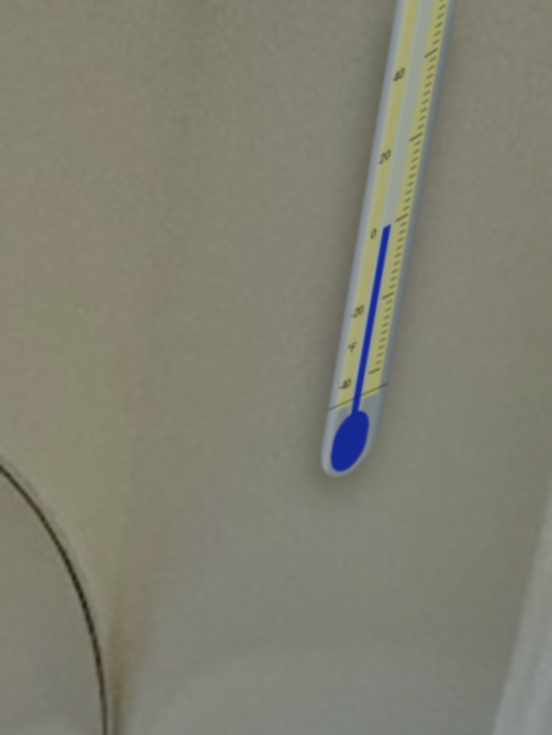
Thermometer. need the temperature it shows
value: 0 °F
